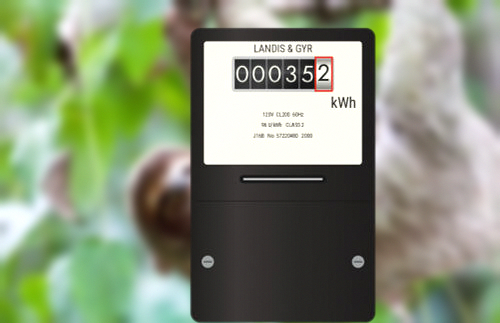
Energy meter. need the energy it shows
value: 35.2 kWh
